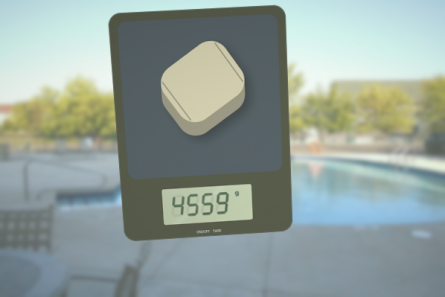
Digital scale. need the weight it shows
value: 4559 g
